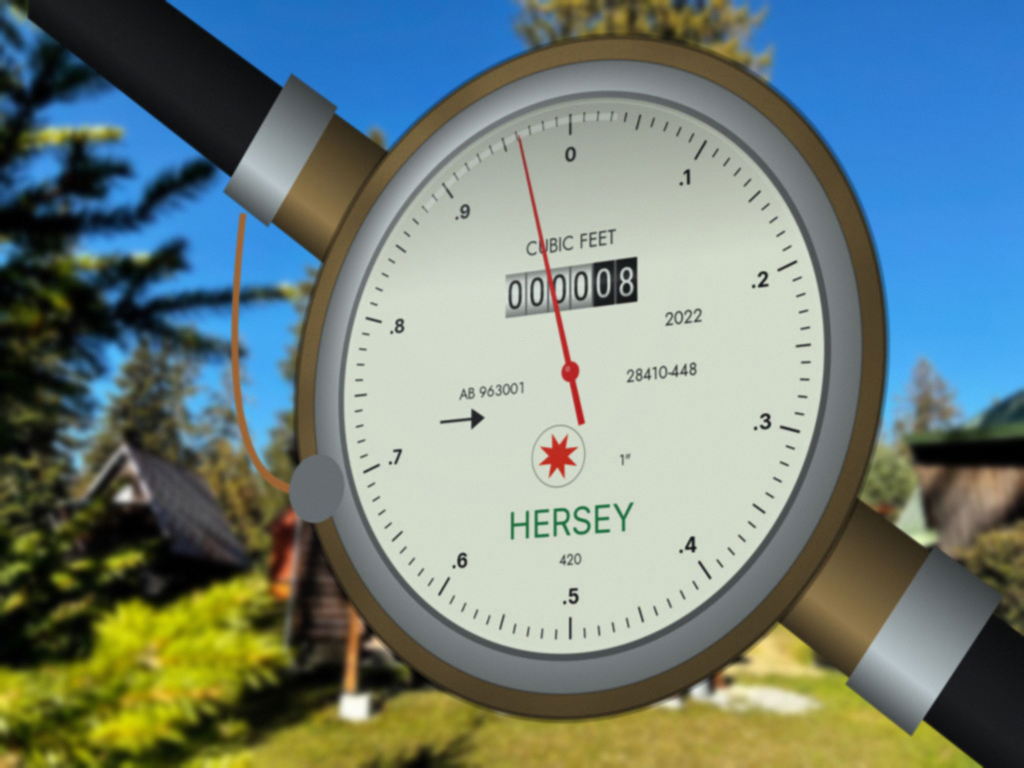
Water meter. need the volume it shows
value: 7.96 ft³
